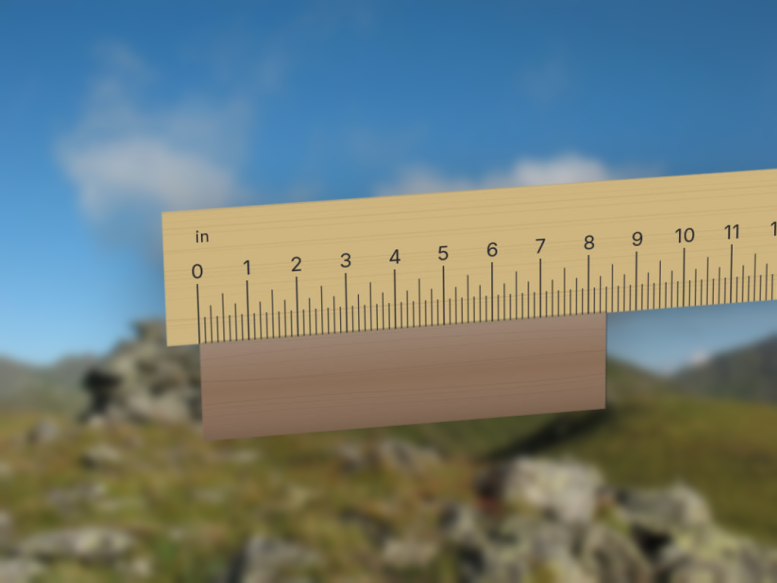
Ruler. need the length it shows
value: 8.375 in
